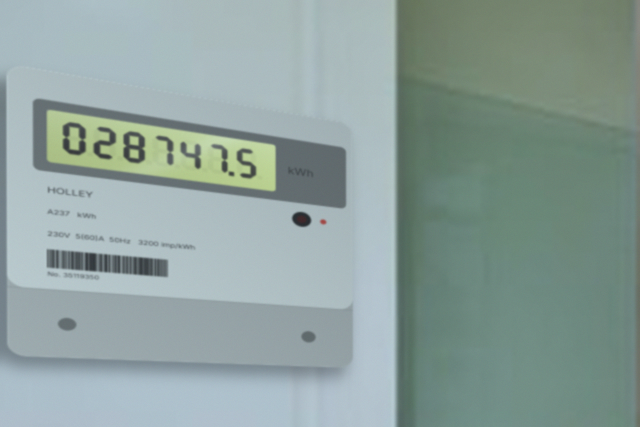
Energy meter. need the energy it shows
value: 28747.5 kWh
